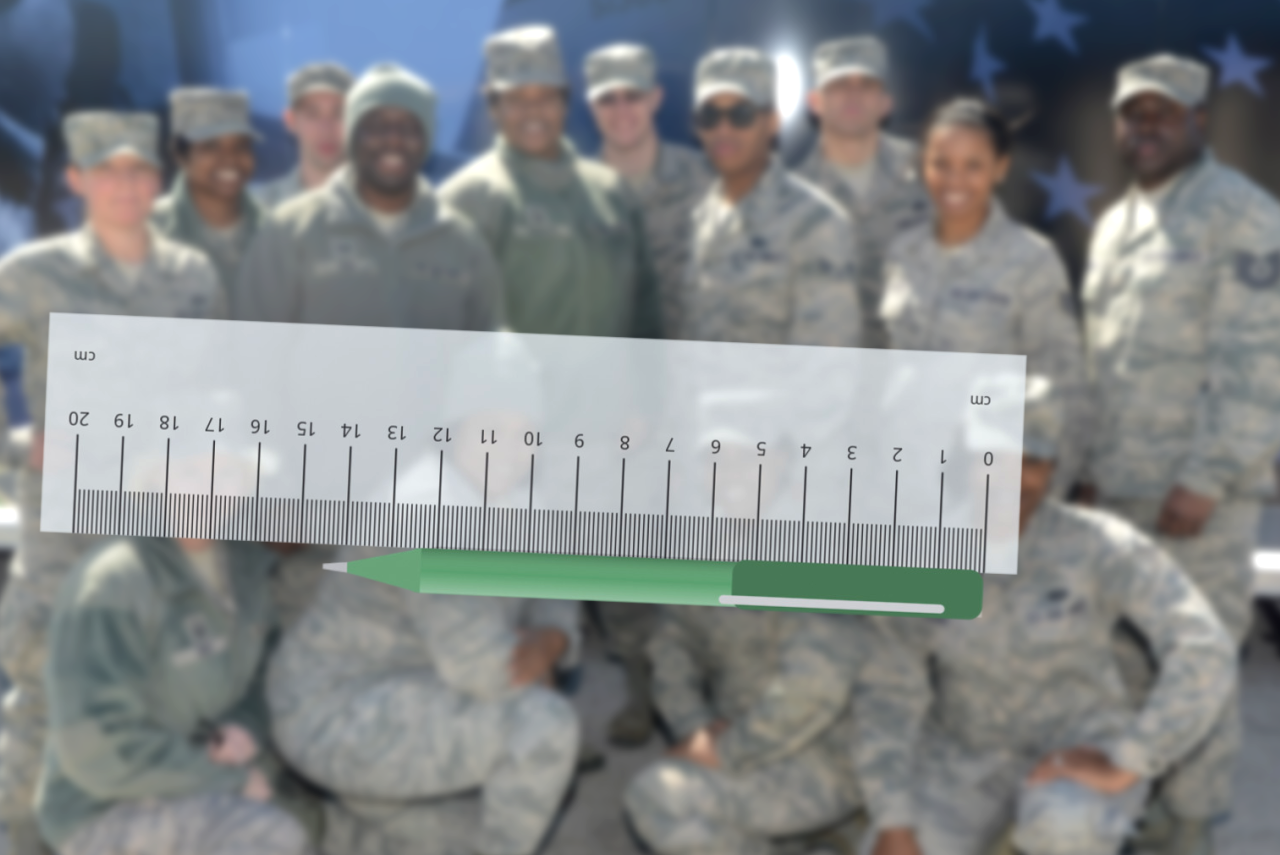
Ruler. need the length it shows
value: 14.5 cm
